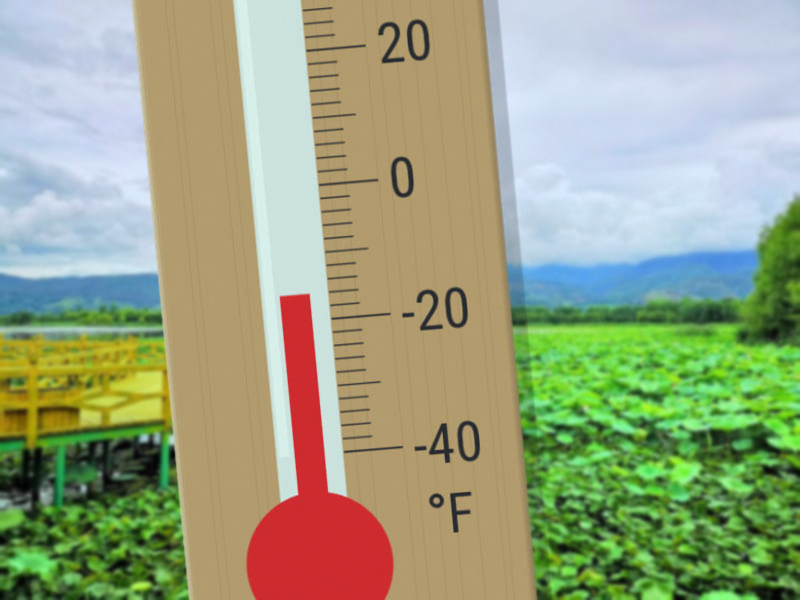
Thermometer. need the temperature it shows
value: -16 °F
